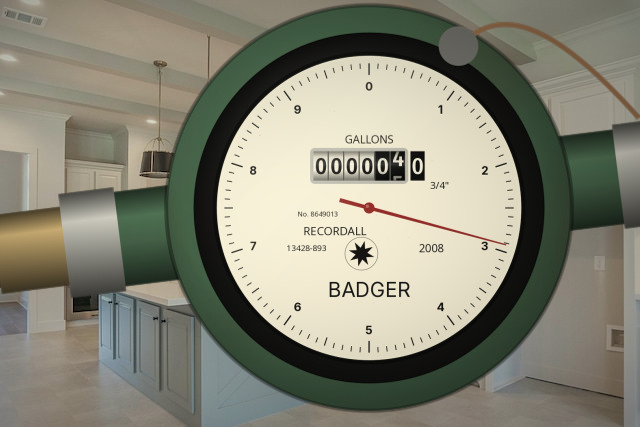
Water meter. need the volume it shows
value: 42.9 gal
